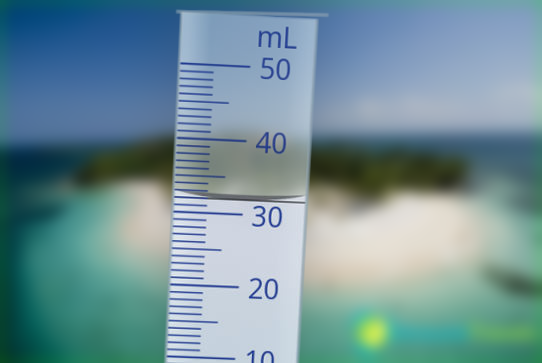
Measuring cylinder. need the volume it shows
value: 32 mL
